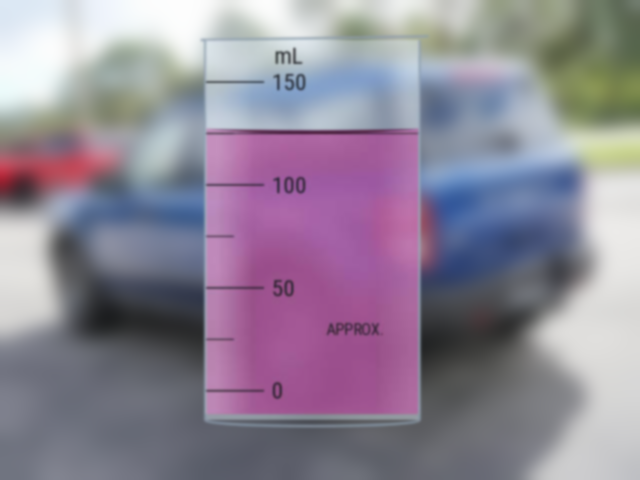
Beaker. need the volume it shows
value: 125 mL
